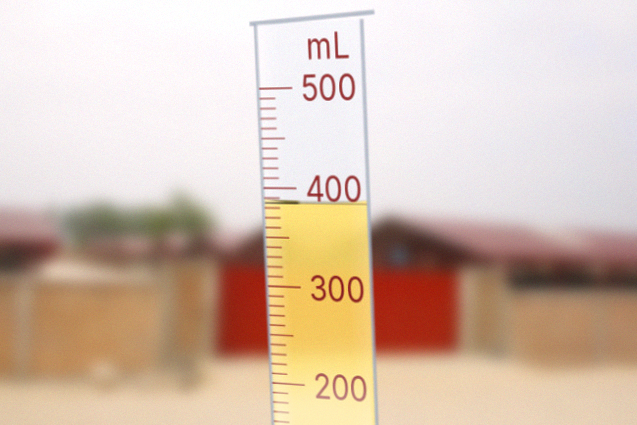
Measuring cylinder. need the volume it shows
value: 385 mL
